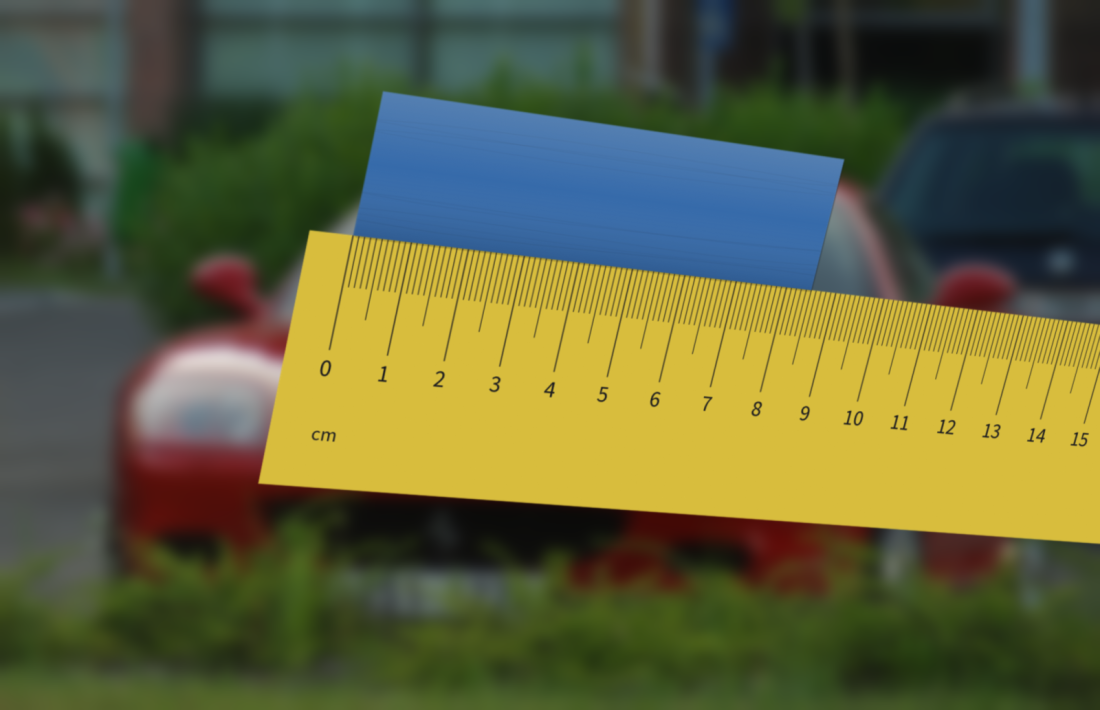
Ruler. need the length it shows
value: 8.5 cm
